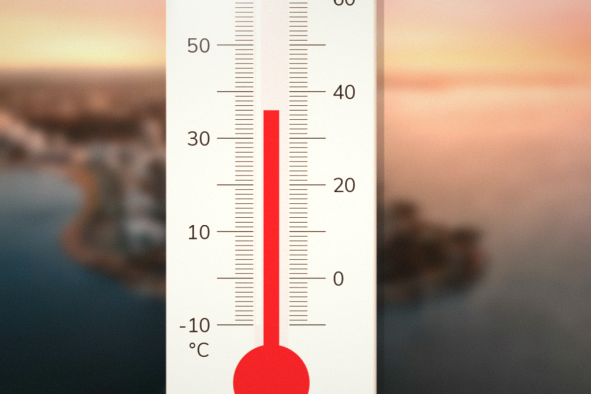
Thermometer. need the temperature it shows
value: 36 °C
